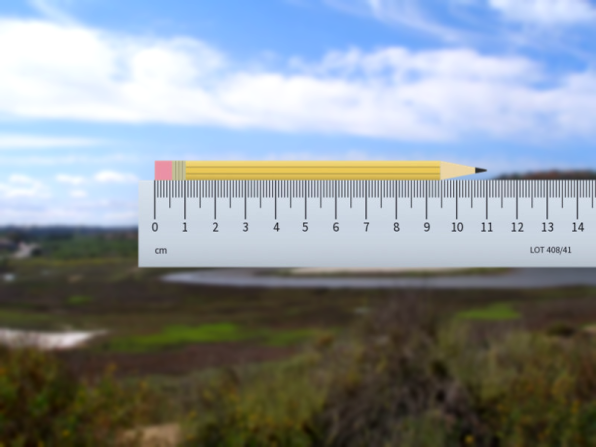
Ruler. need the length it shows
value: 11 cm
